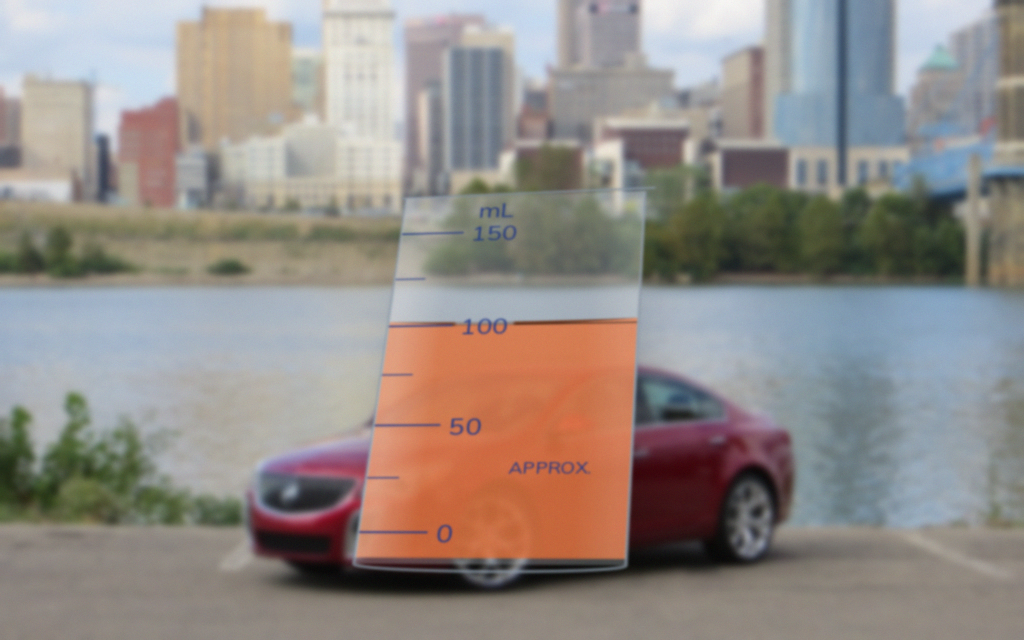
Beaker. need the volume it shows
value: 100 mL
